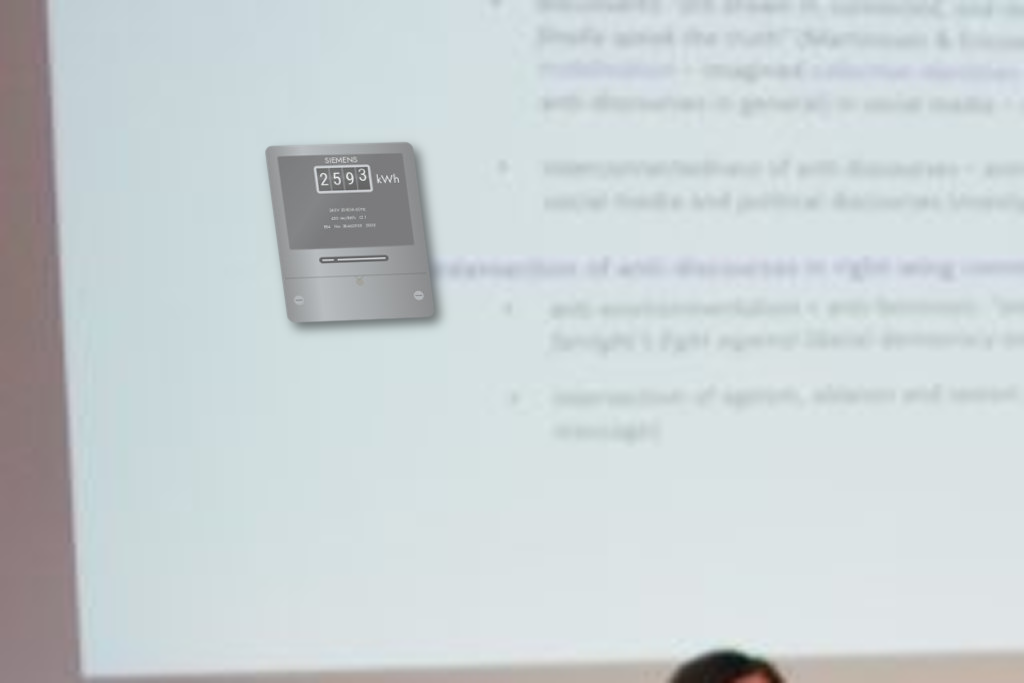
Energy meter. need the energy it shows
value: 2593 kWh
